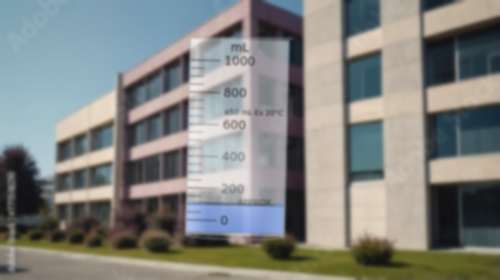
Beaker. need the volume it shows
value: 100 mL
